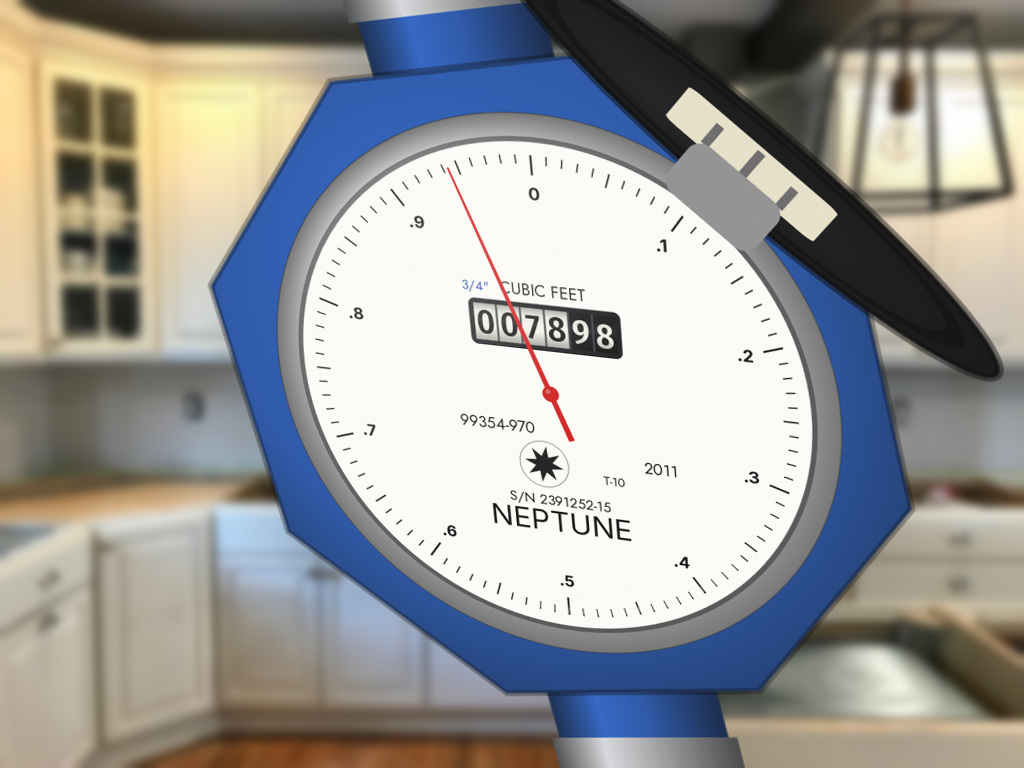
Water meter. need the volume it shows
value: 7897.94 ft³
